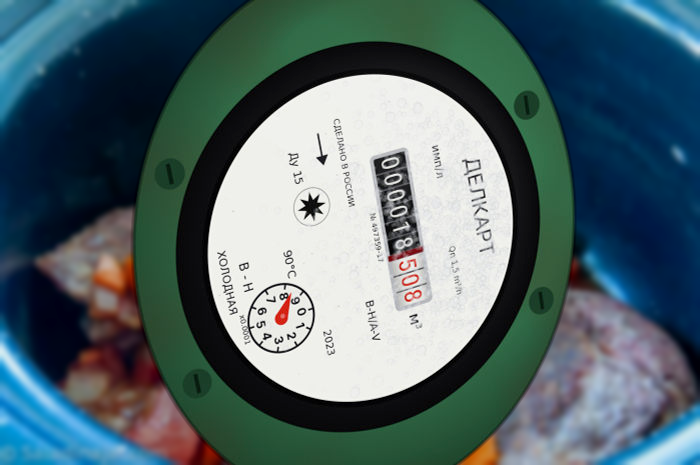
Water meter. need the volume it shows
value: 18.5088 m³
